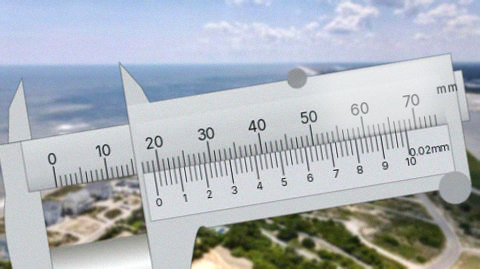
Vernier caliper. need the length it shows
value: 19.0 mm
